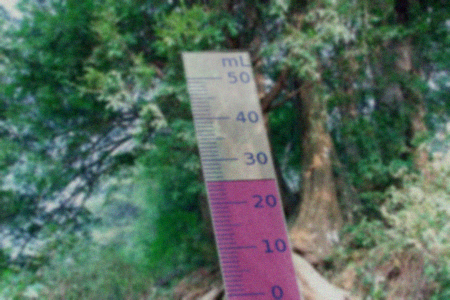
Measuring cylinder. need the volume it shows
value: 25 mL
